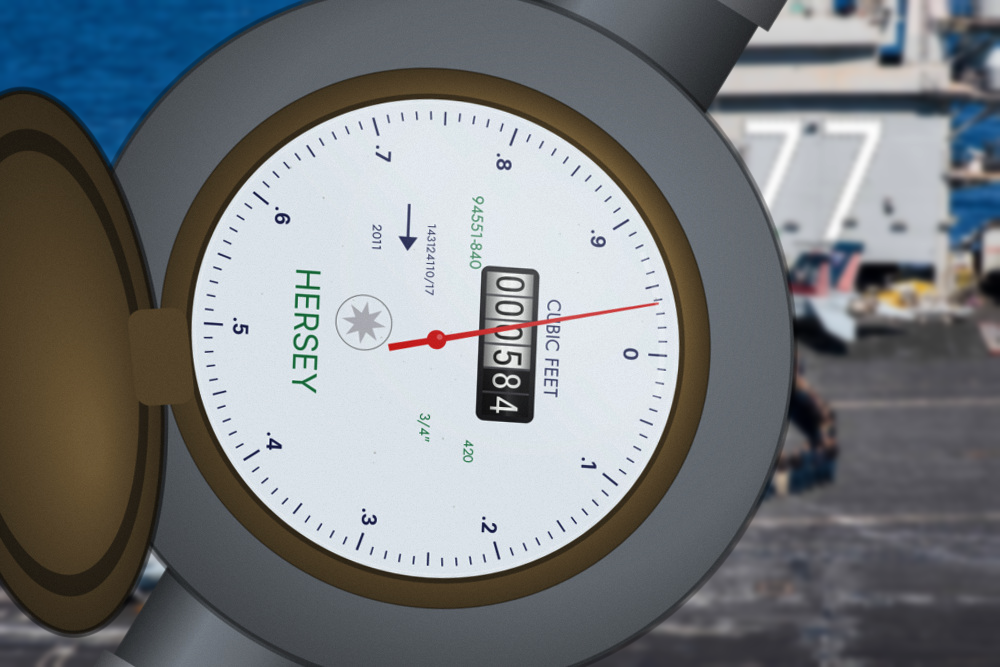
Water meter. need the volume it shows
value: 583.96 ft³
